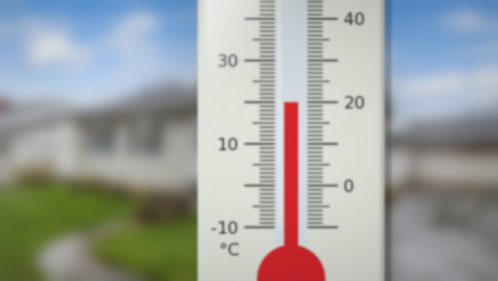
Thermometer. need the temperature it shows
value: 20 °C
